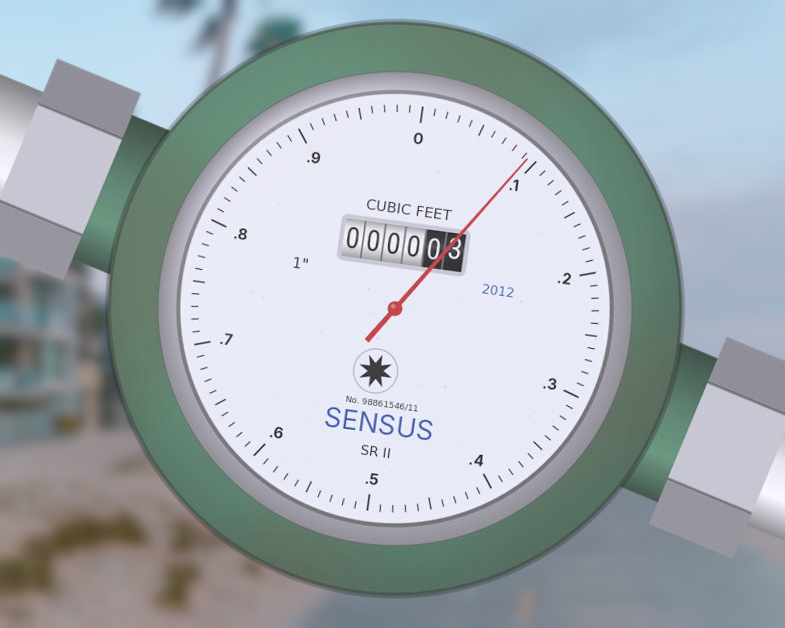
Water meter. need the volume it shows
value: 3.09 ft³
